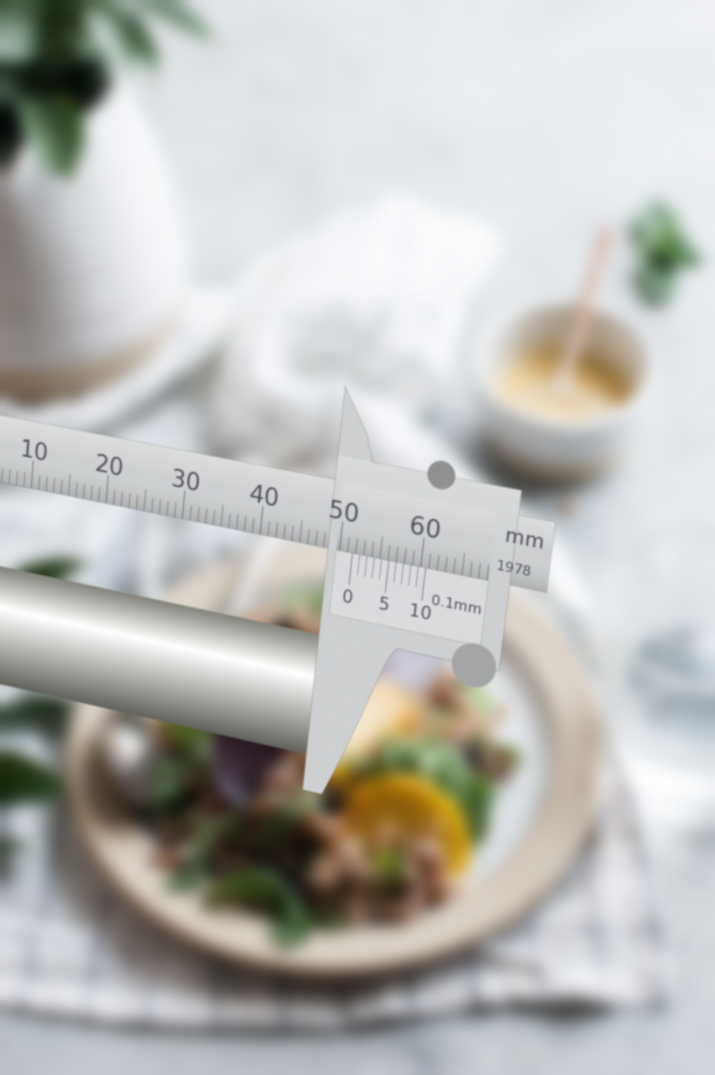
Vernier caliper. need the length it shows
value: 51.6 mm
